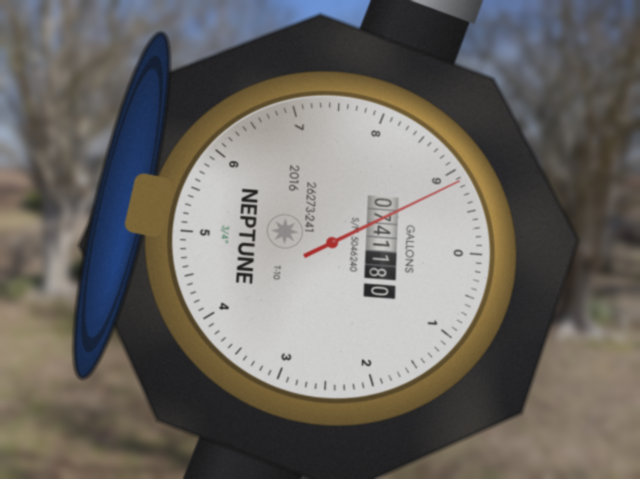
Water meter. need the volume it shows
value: 741179.1 gal
